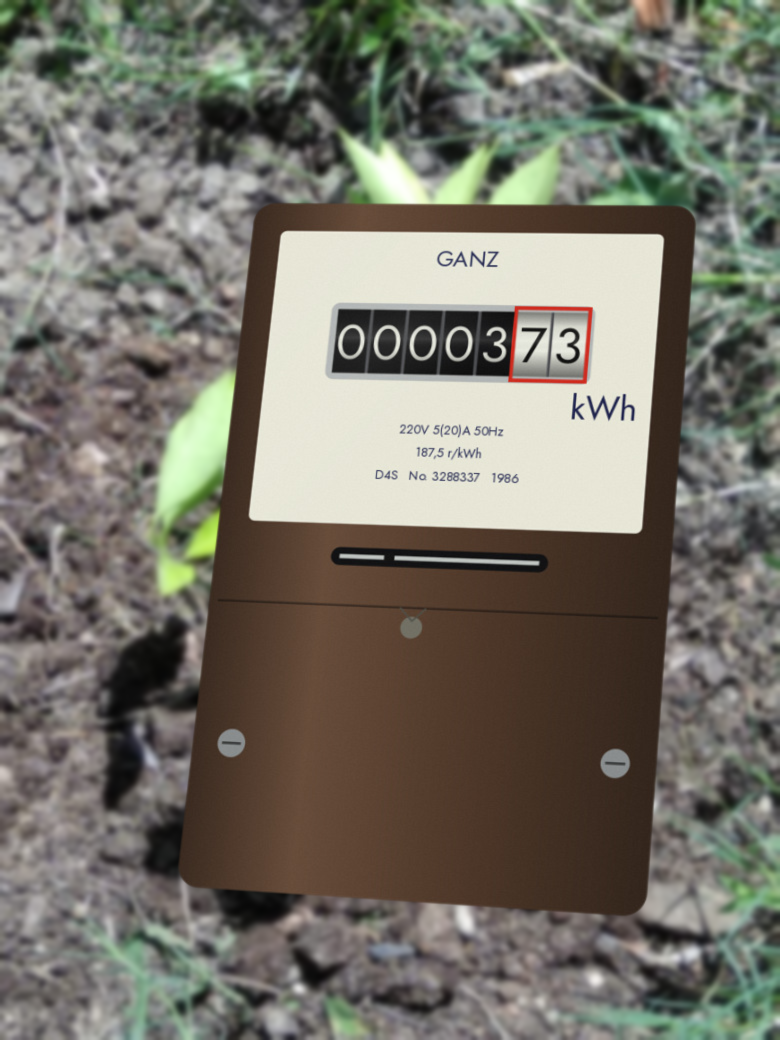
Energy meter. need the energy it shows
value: 3.73 kWh
